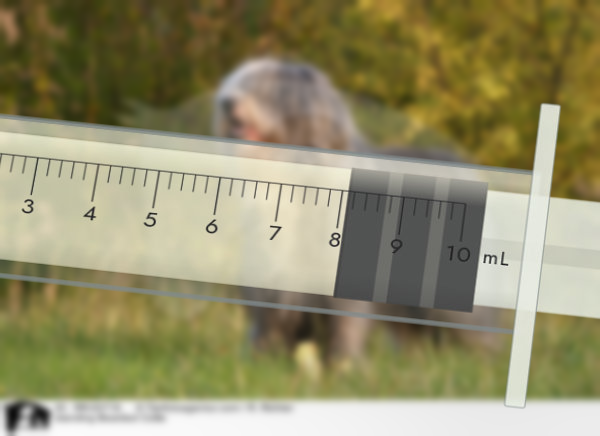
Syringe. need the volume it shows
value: 8.1 mL
